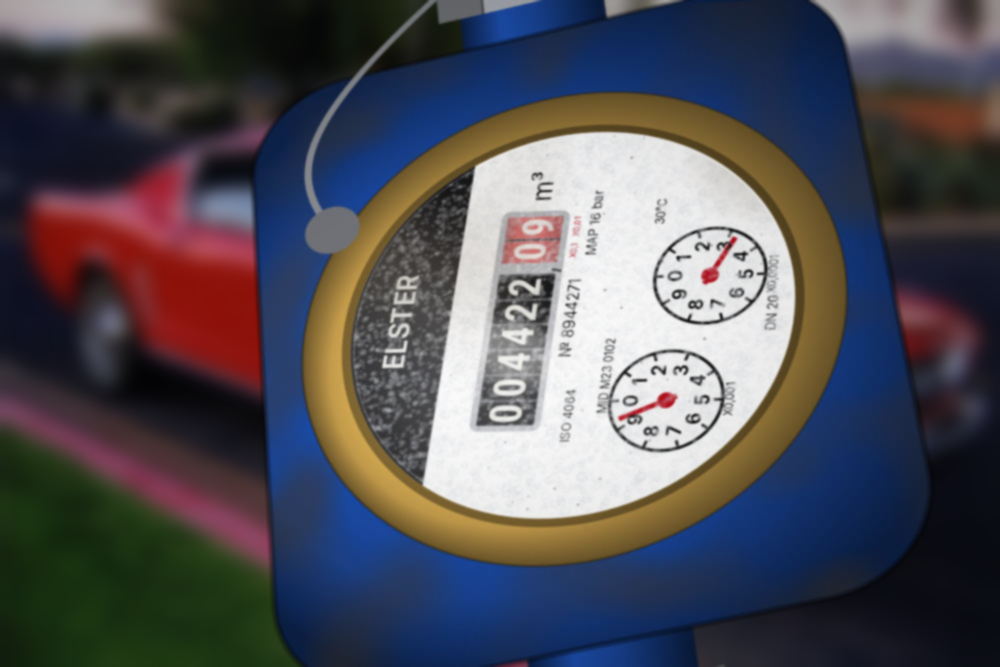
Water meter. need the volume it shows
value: 4422.0893 m³
